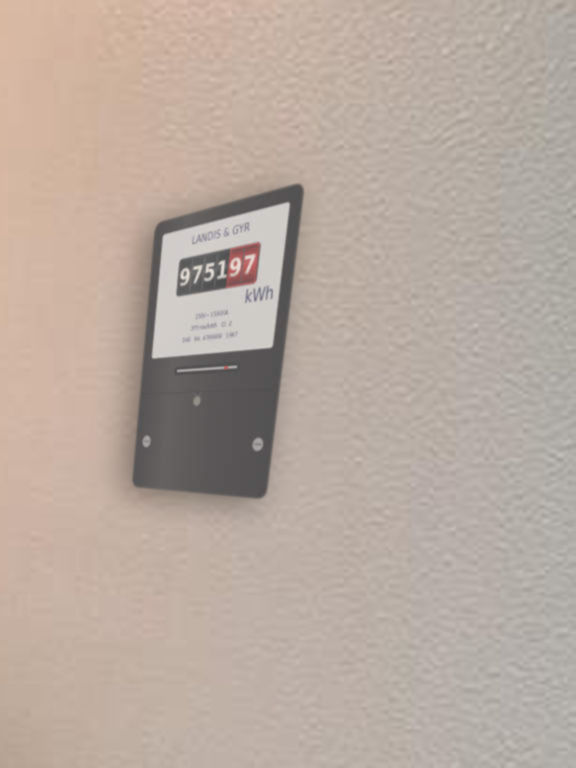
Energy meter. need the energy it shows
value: 9751.97 kWh
